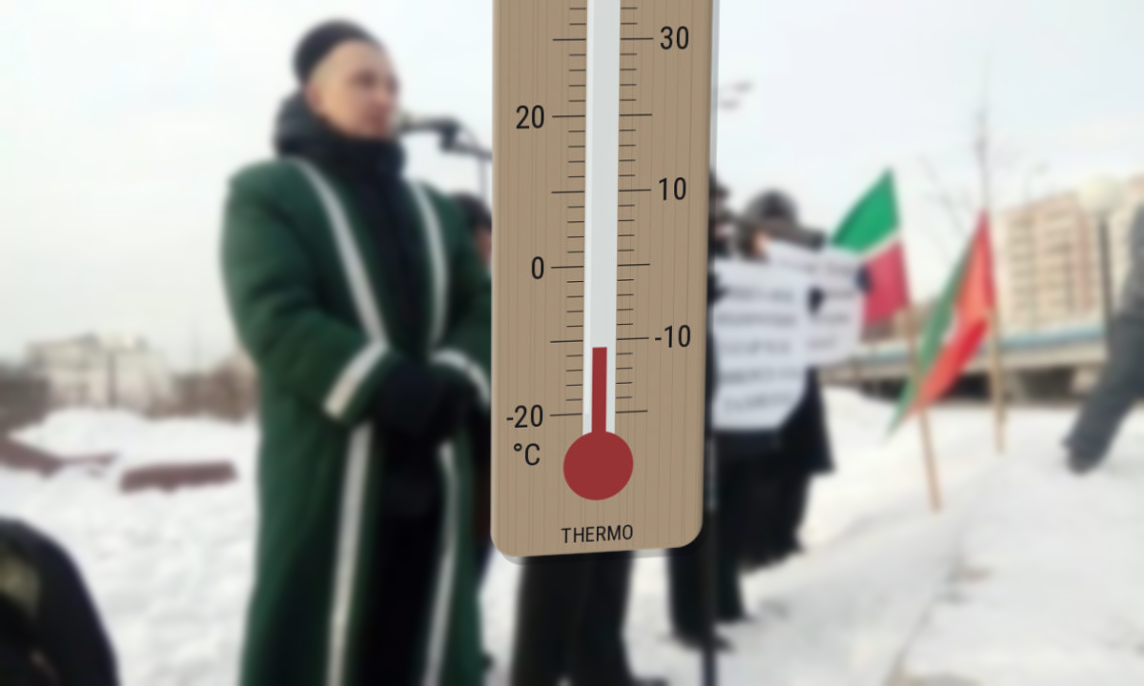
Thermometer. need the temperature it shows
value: -11 °C
